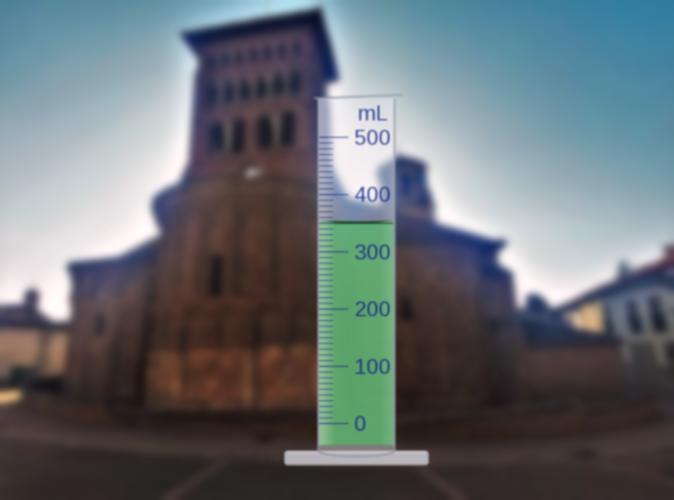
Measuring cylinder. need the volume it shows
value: 350 mL
